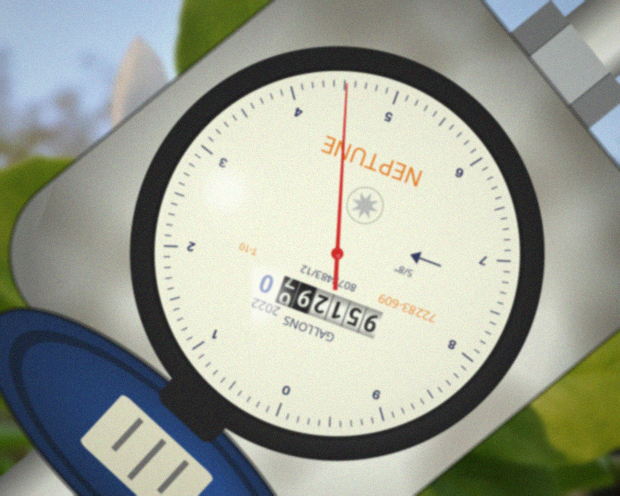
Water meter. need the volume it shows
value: 9512964.5 gal
